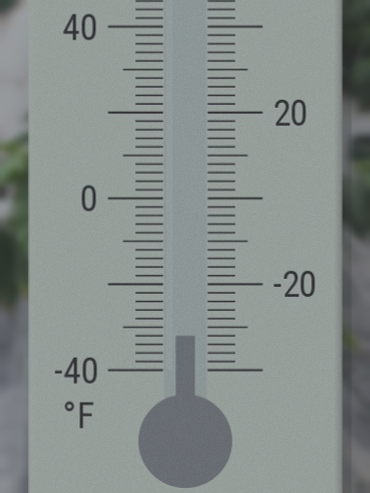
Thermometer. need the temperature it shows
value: -32 °F
